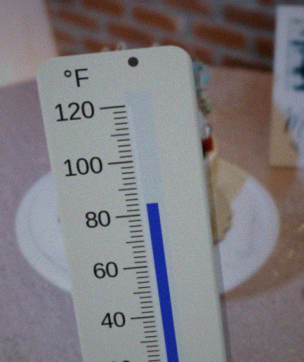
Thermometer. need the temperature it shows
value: 84 °F
